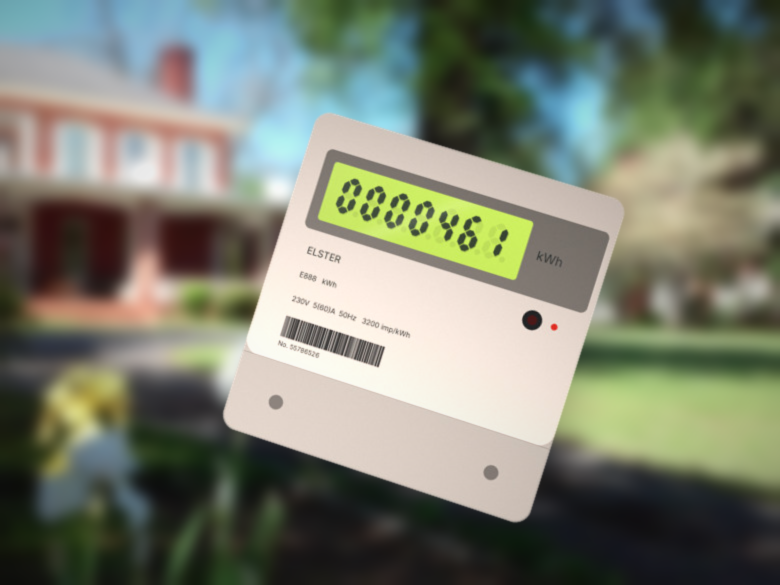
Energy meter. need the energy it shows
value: 461 kWh
